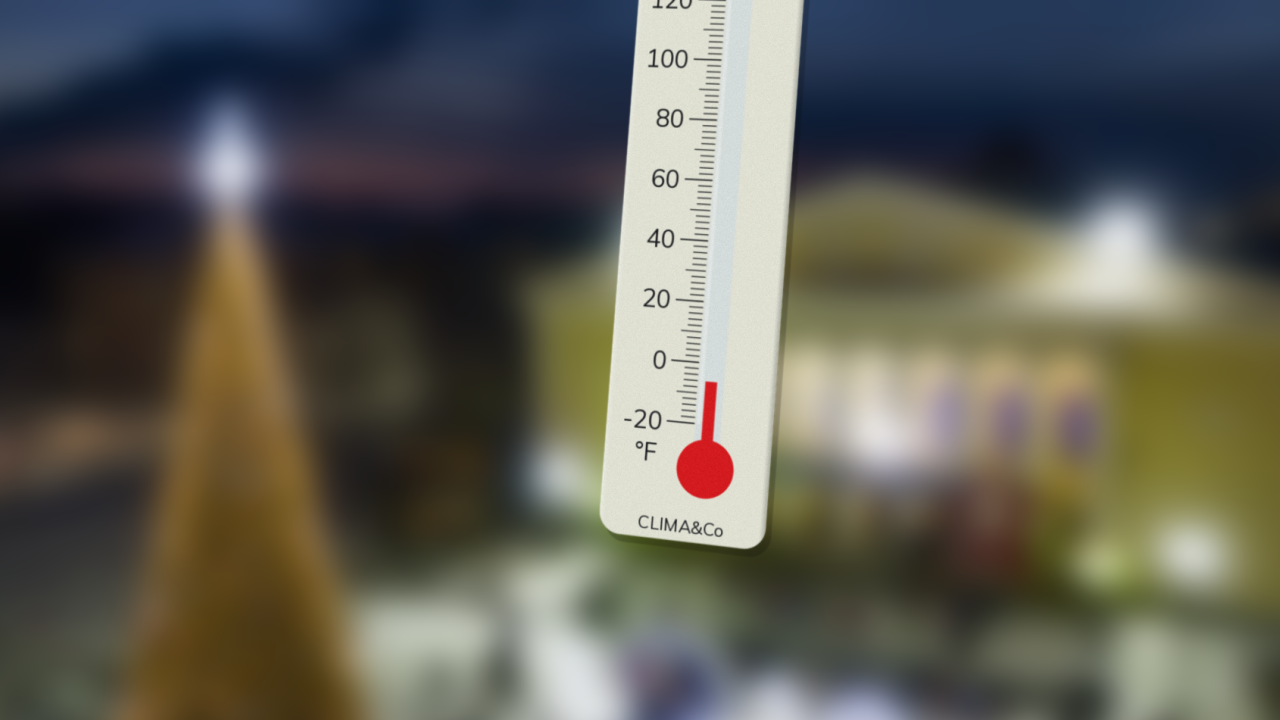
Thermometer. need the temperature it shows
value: -6 °F
